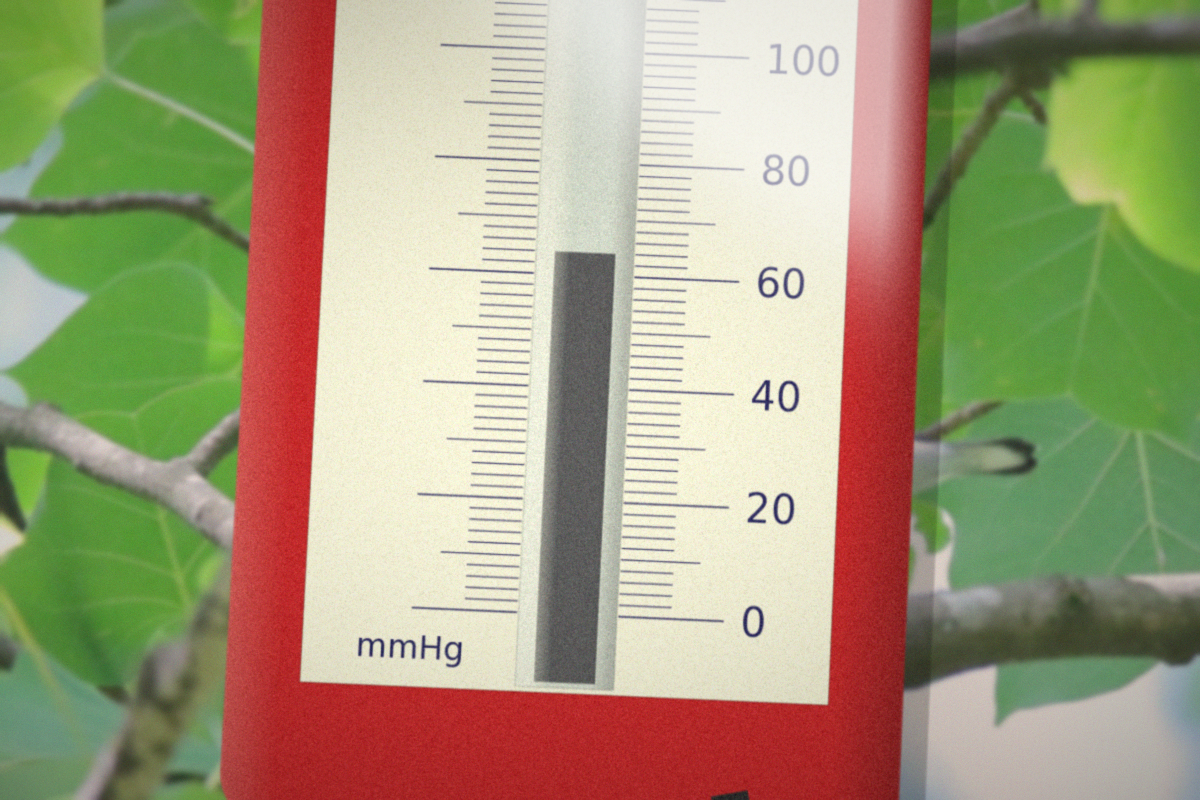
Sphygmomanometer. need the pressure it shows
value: 64 mmHg
